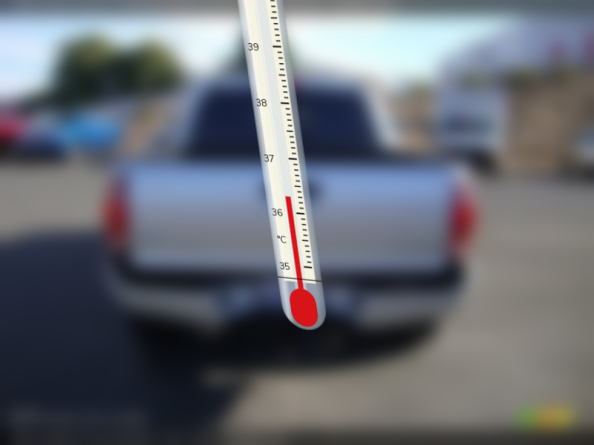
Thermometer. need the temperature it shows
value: 36.3 °C
